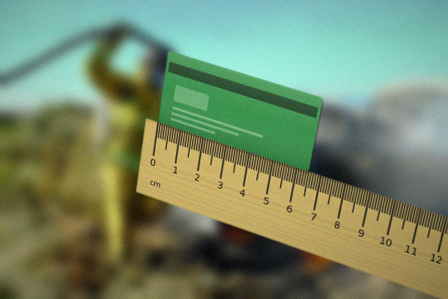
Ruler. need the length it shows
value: 6.5 cm
